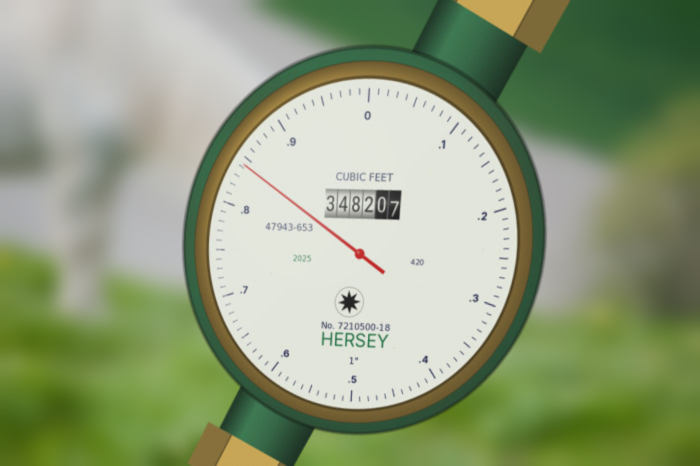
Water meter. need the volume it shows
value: 348206.84 ft³
